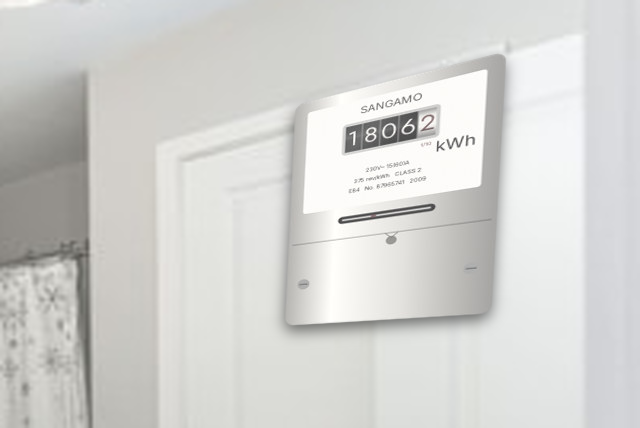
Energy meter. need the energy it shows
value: 1806.2 kWh
